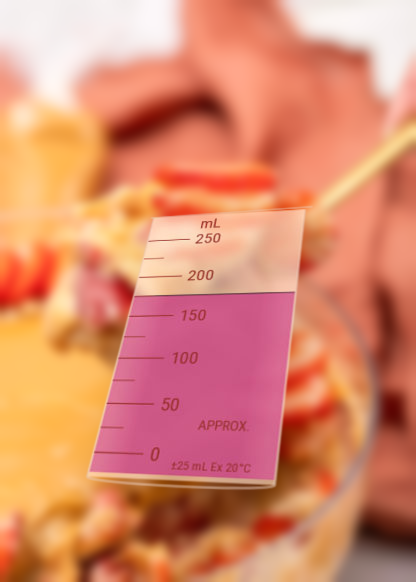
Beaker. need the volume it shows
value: 175 mL
